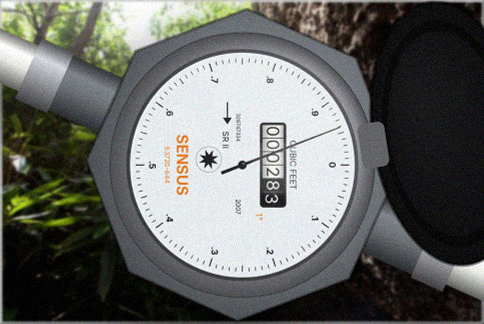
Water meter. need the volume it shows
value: 282.94 ft³
